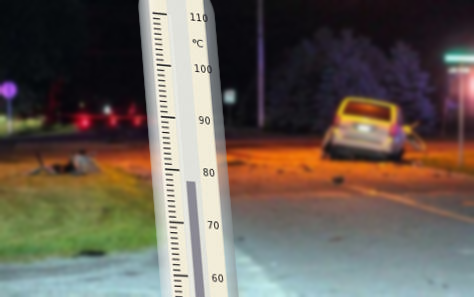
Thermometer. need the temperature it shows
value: 78 °C
